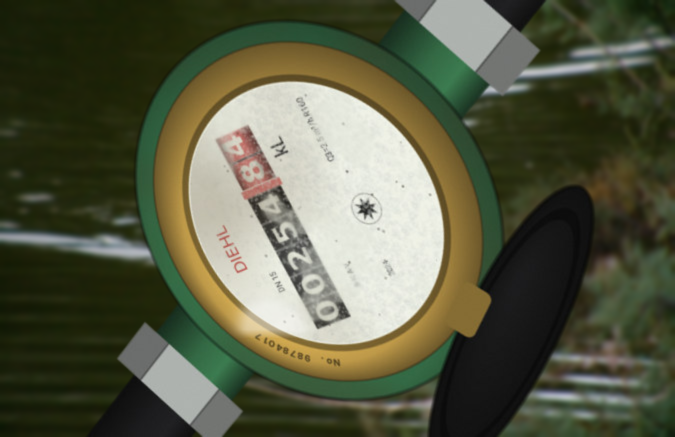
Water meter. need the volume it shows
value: 254.84 kL
